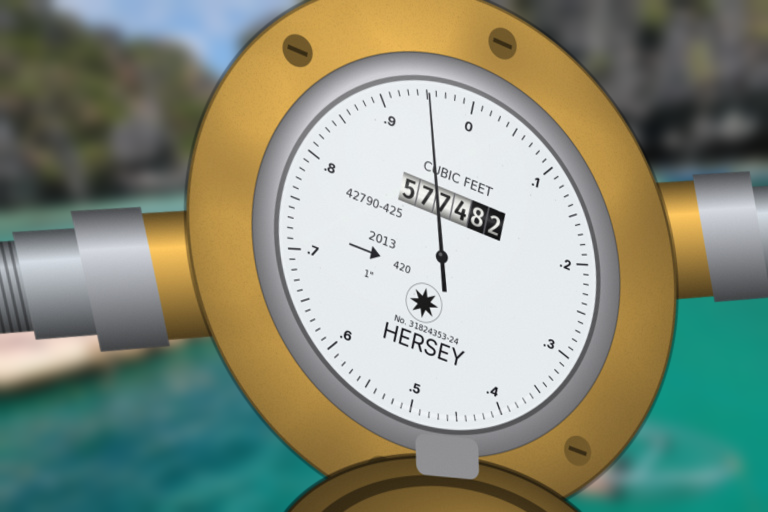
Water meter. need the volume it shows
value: 577481.95 ft³
